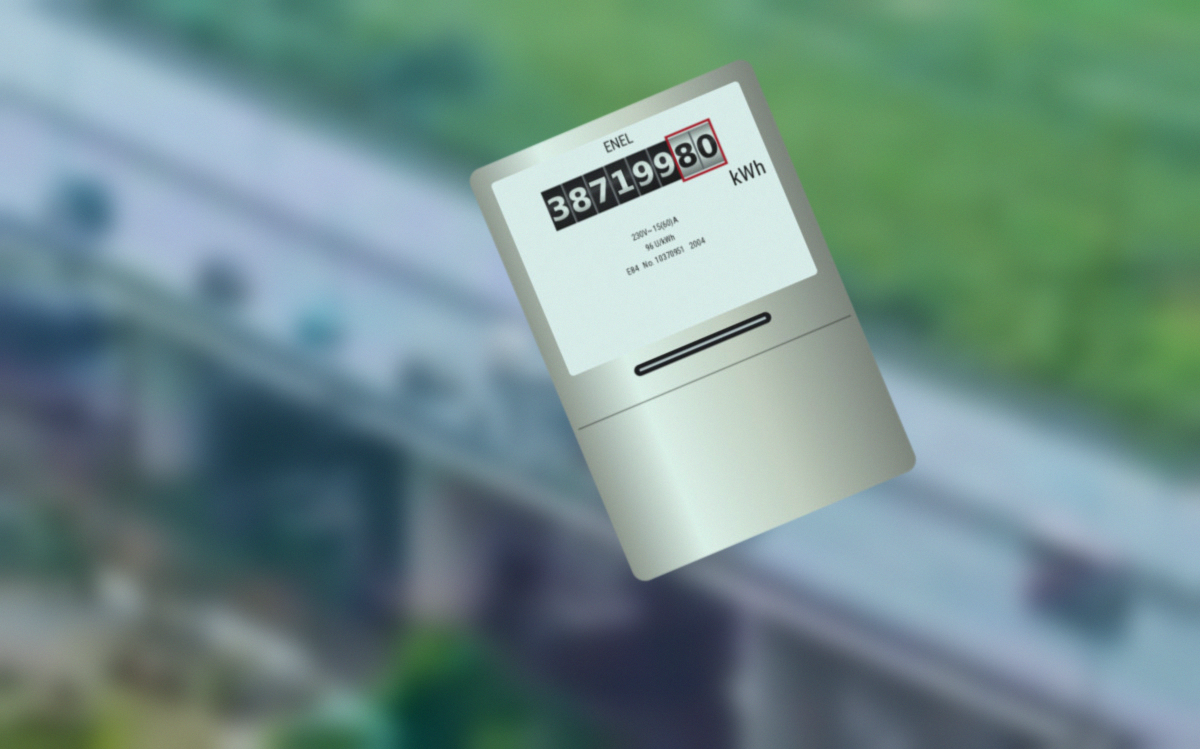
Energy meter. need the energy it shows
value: 387199.80 kWh
